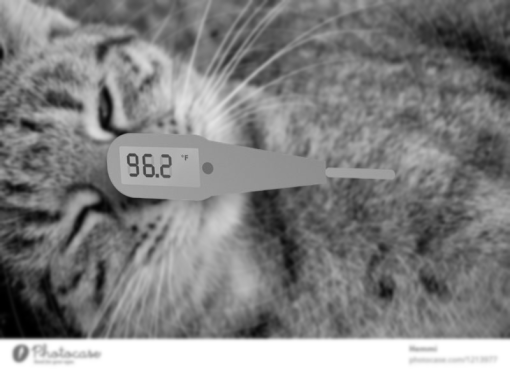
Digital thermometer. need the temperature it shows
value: 96.2 °F
